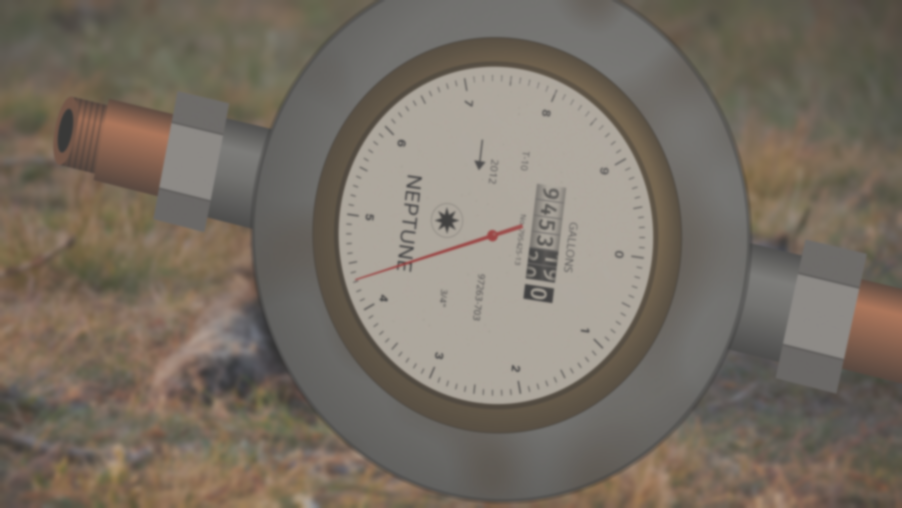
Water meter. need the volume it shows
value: 9453194.3 gal
